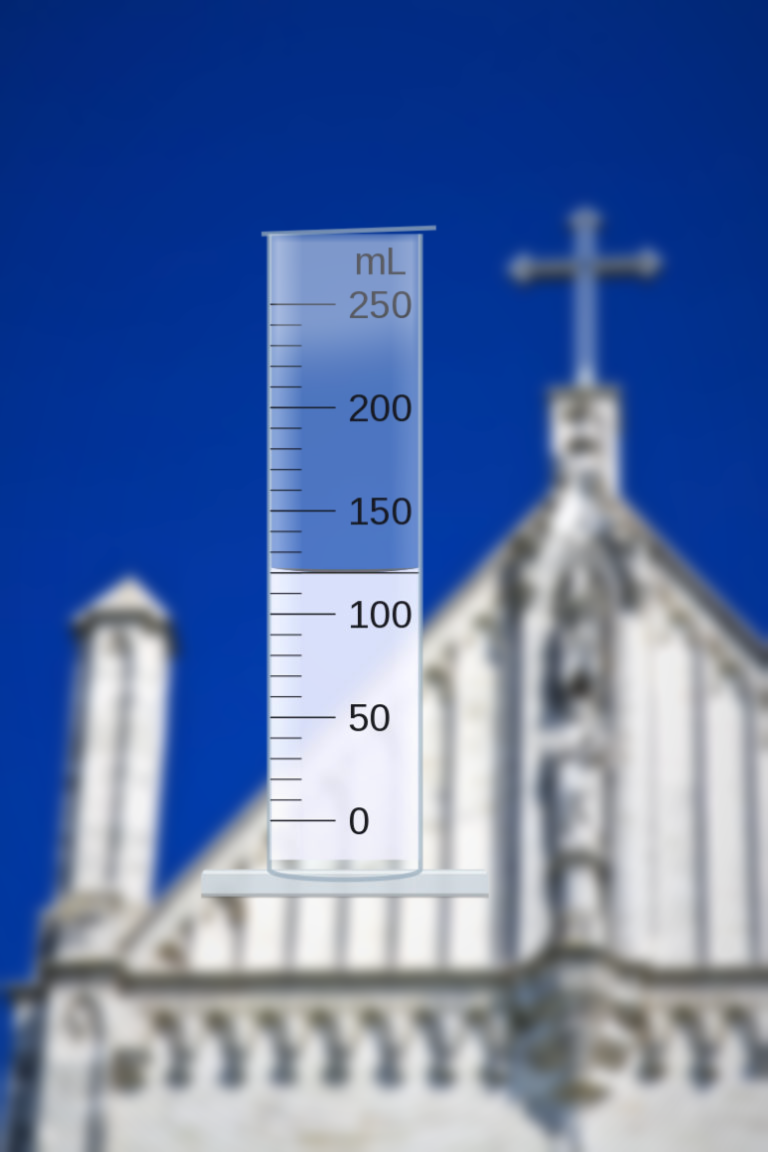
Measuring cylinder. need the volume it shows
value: 120 mL
